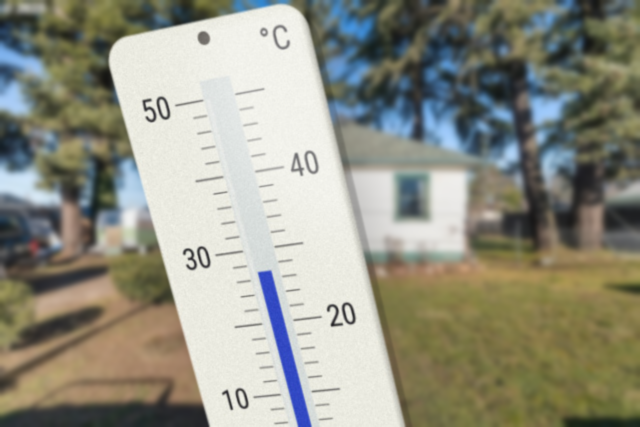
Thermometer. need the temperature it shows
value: 27 °C
